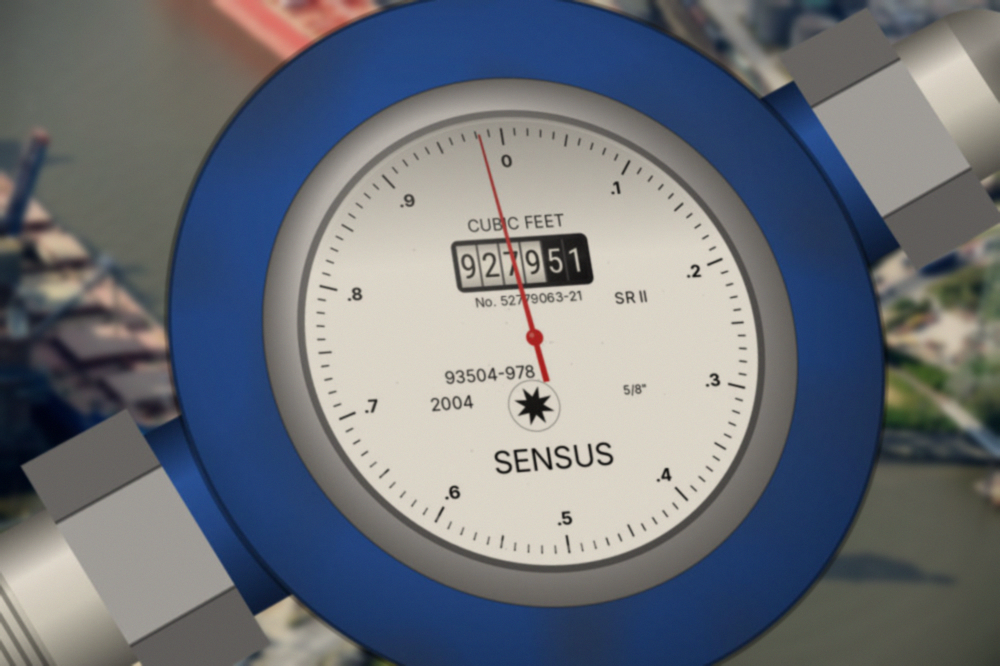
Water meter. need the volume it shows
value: 927950.98 ft³
